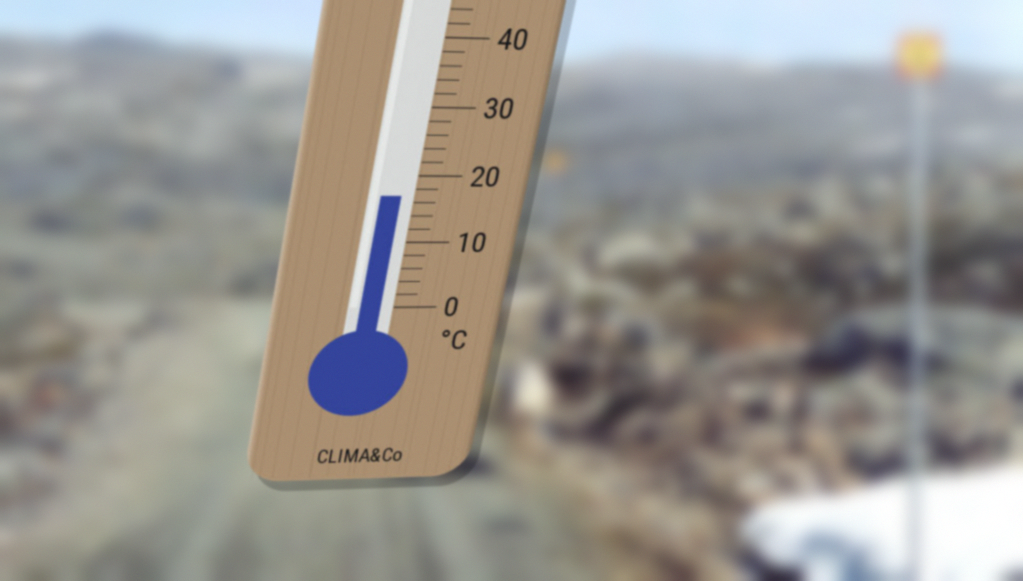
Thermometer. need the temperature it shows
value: 17 °C
